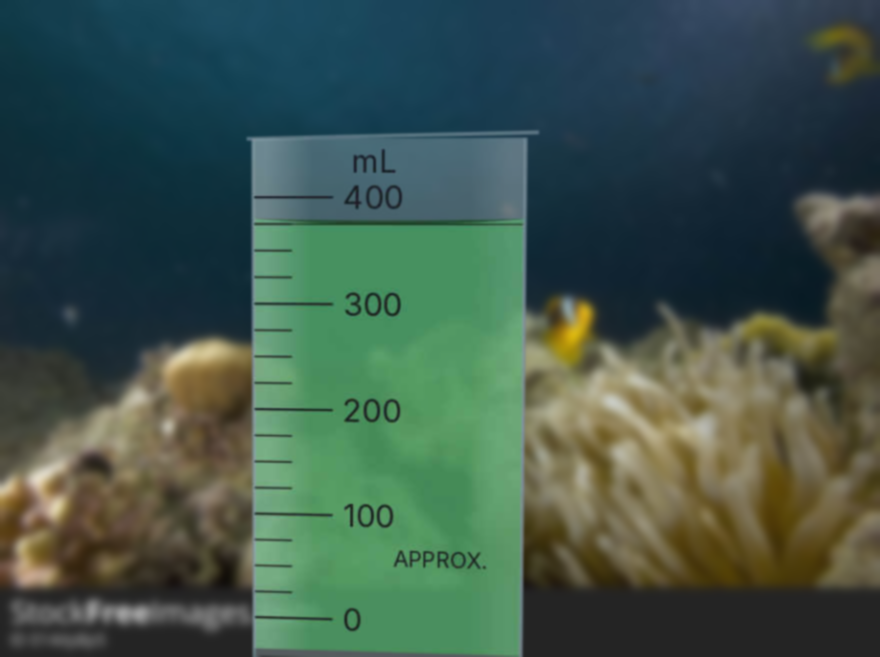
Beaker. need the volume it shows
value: 375 mL
